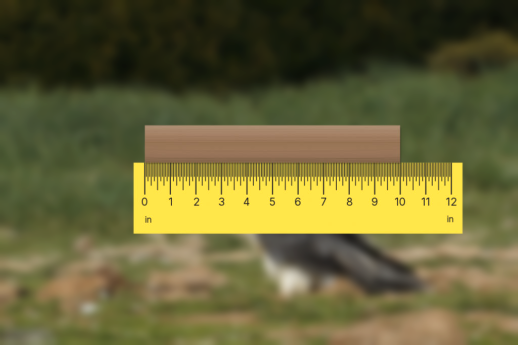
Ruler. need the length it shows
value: 10 in
